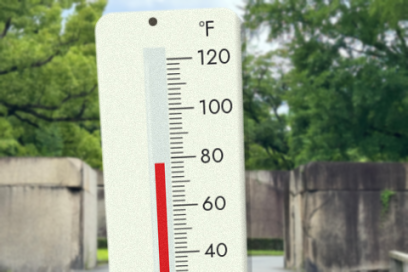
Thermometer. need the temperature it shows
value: 78 °F
